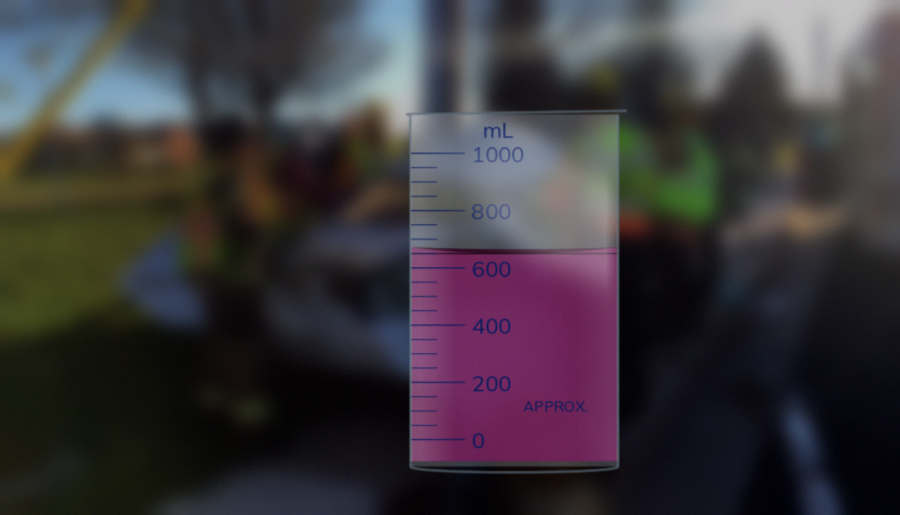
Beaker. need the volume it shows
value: 650 mL
